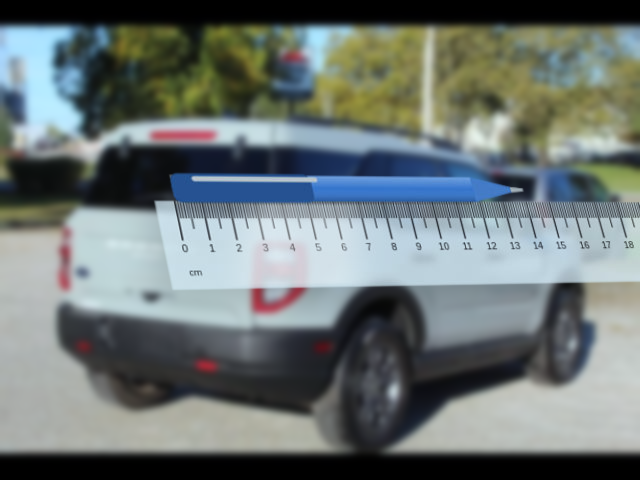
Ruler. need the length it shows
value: 14 cm
